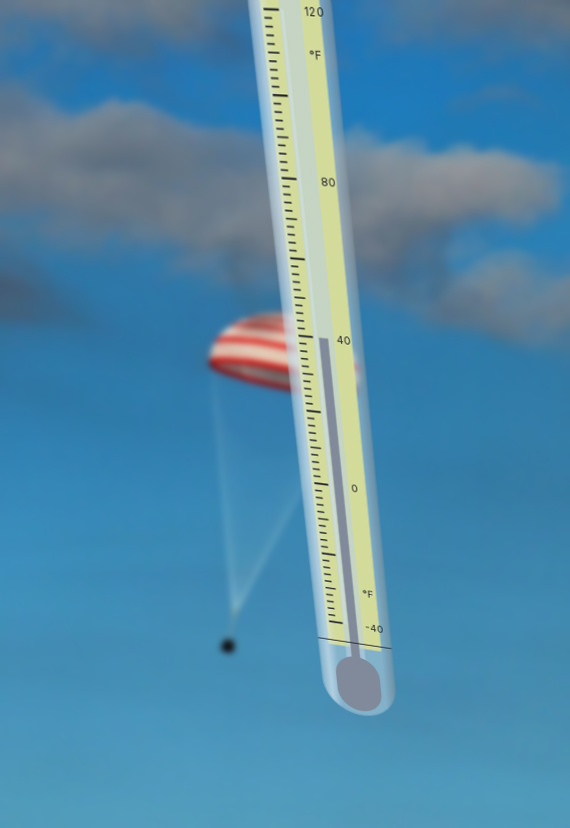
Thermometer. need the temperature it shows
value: 40 °F
